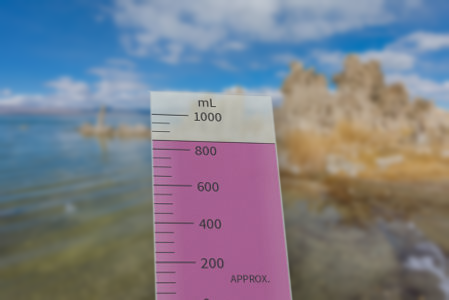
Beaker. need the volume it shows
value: 850 mL
